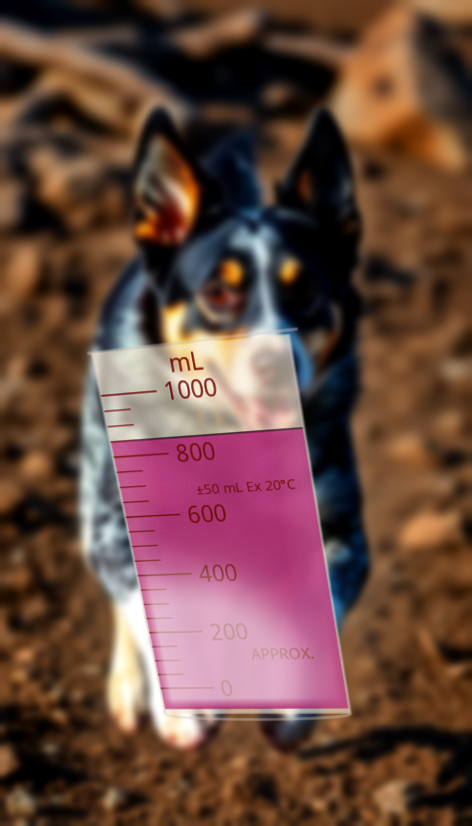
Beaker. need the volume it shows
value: 850 mL
